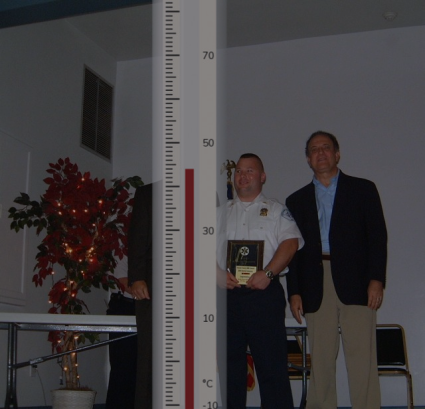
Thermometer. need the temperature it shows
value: 44 °C
